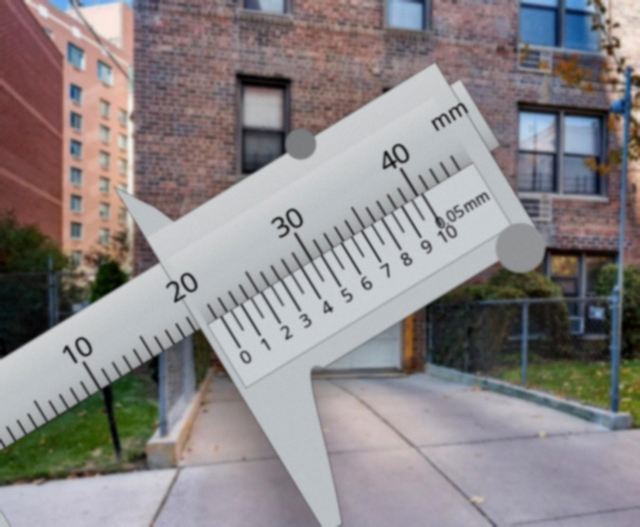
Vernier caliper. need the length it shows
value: 21.4 mm
